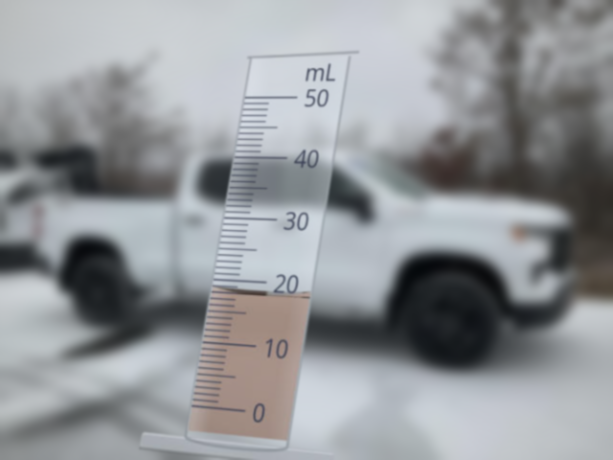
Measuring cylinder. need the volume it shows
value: 18 mL
